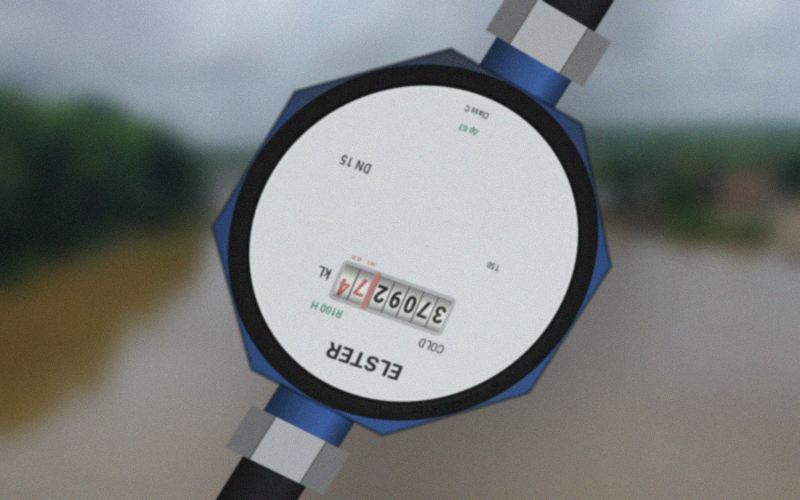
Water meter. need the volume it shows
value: 37092.74 kL
